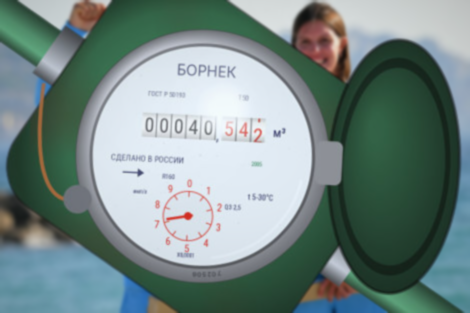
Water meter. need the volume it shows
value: 40.5417 m³
